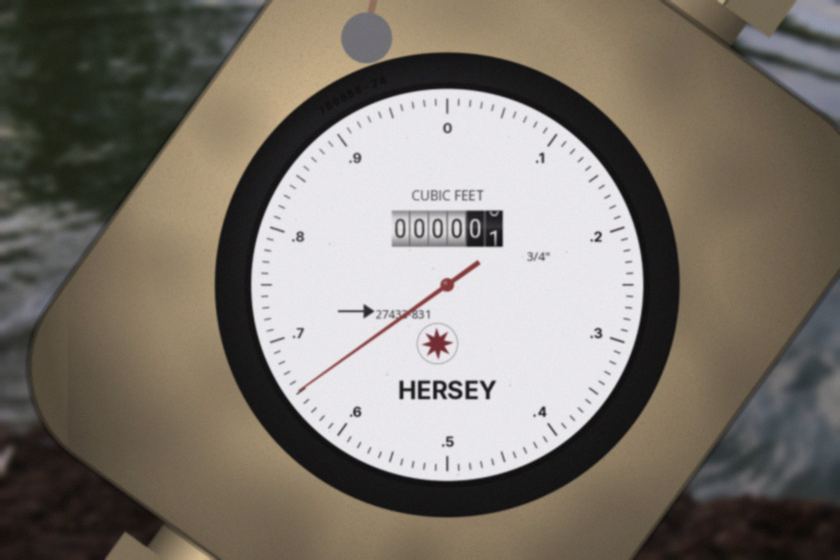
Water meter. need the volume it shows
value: 0.65 ft³
